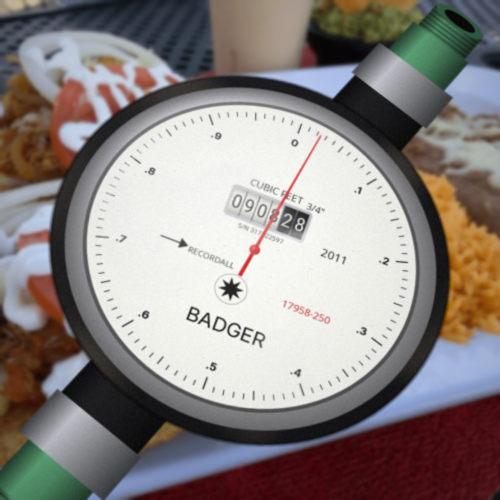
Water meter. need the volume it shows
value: 90828.02 ft³
